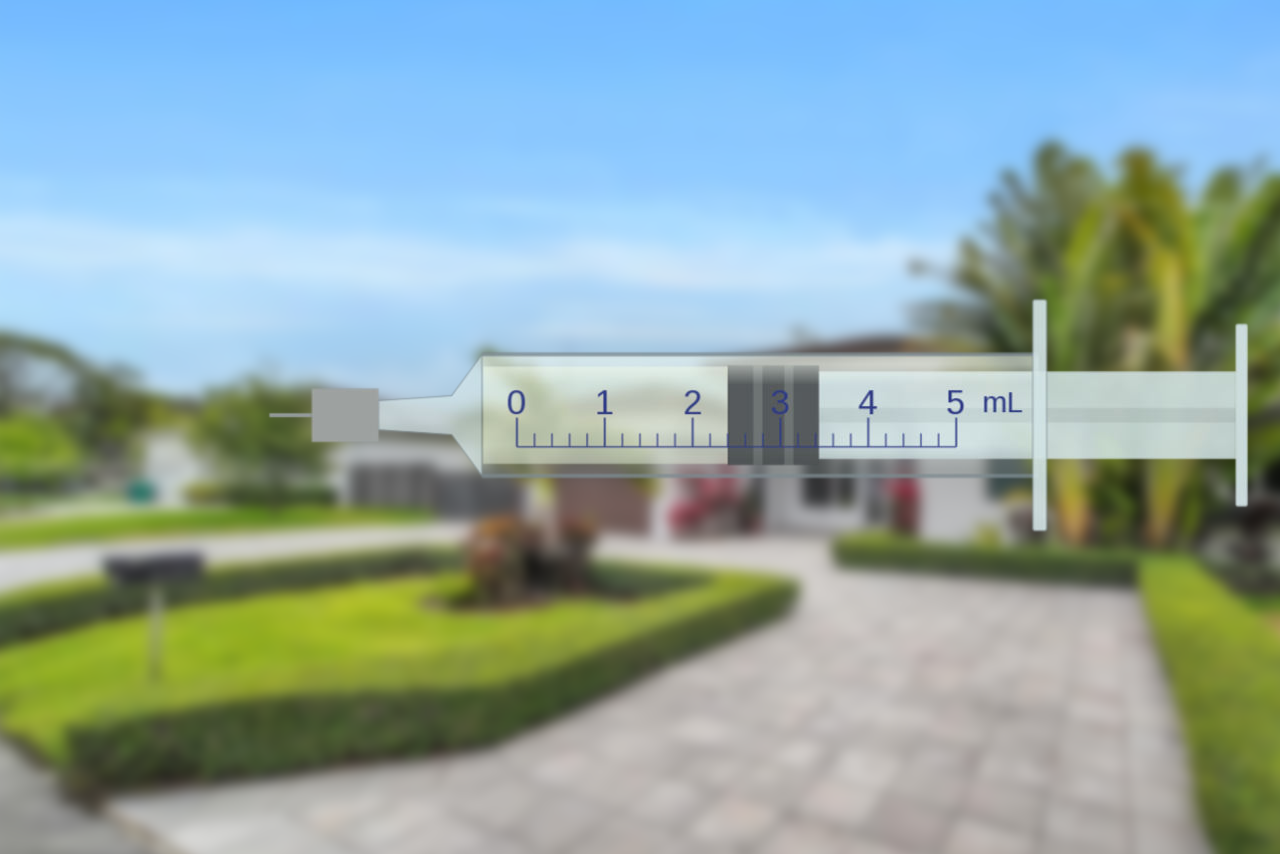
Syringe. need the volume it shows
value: 2.4 mL
